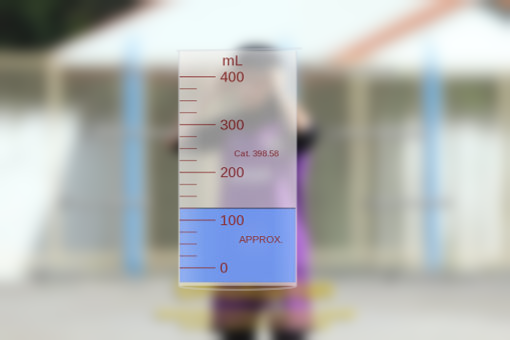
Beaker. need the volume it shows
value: 125 mL
